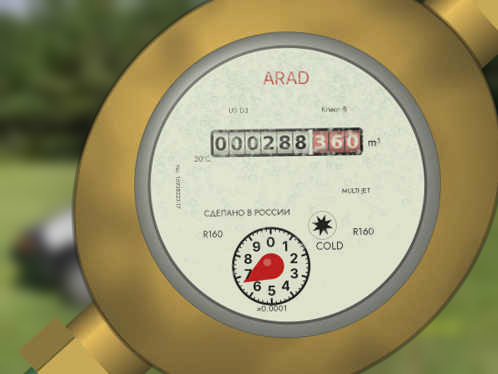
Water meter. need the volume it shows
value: 288.3606 m³
